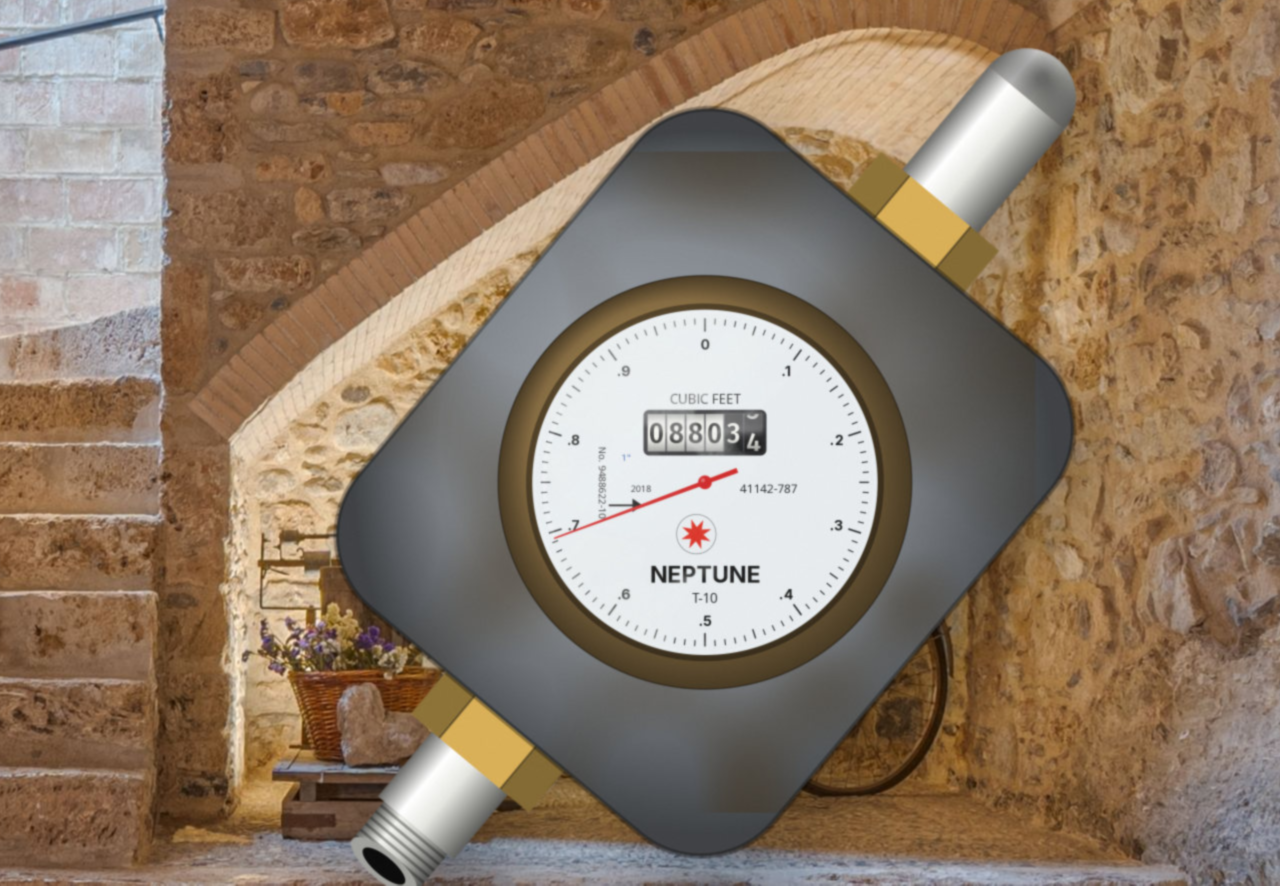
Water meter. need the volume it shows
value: 88033.69 ft³
